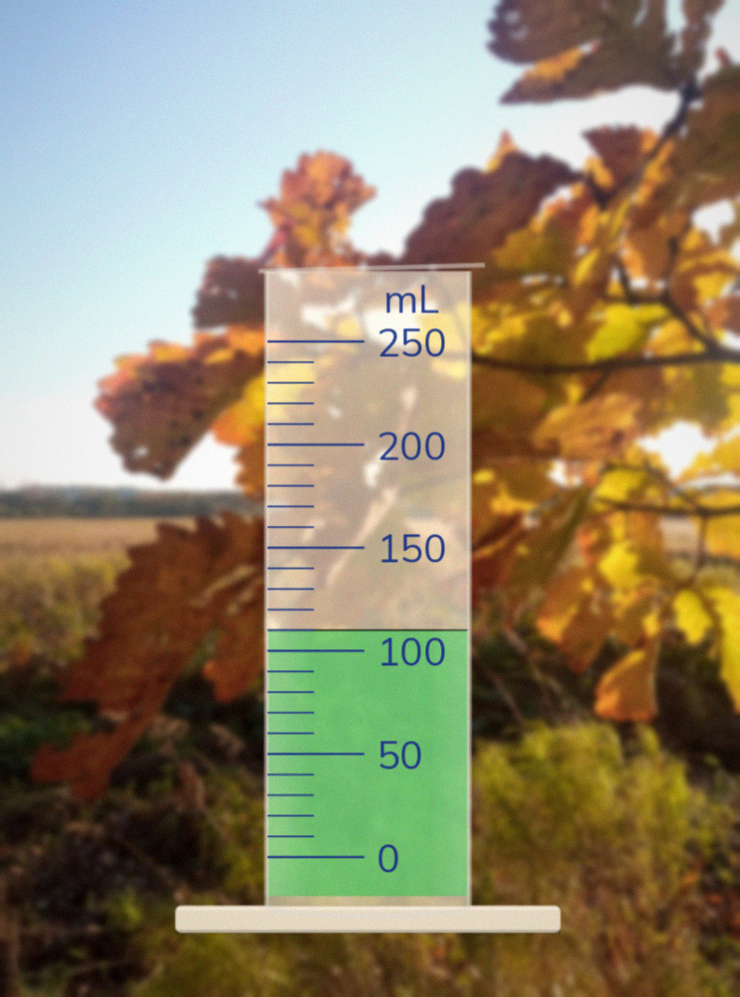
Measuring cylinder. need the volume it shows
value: 110 mL
